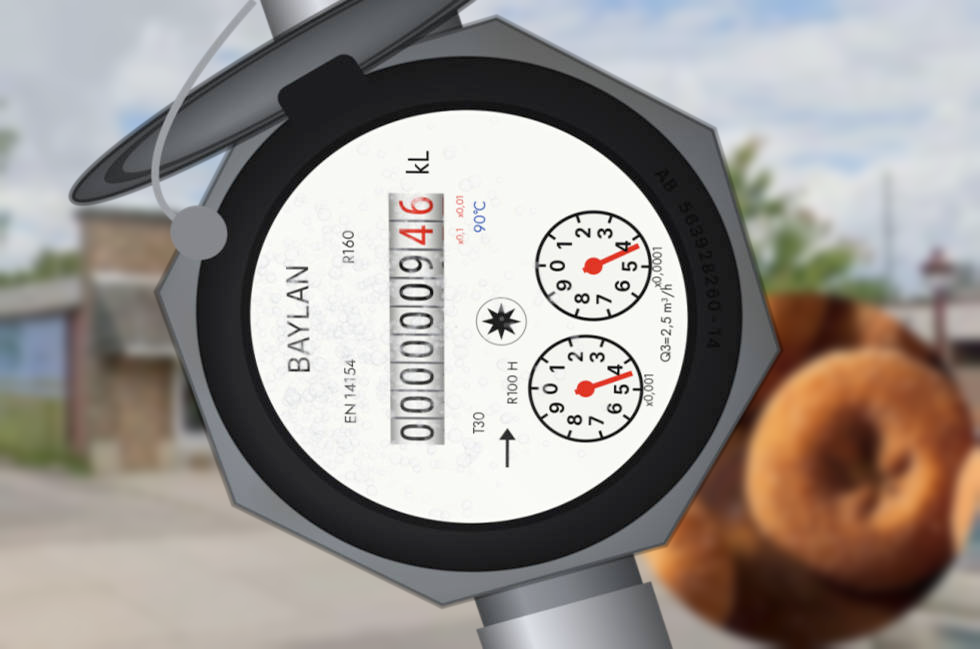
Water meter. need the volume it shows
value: 9.4644 kL
